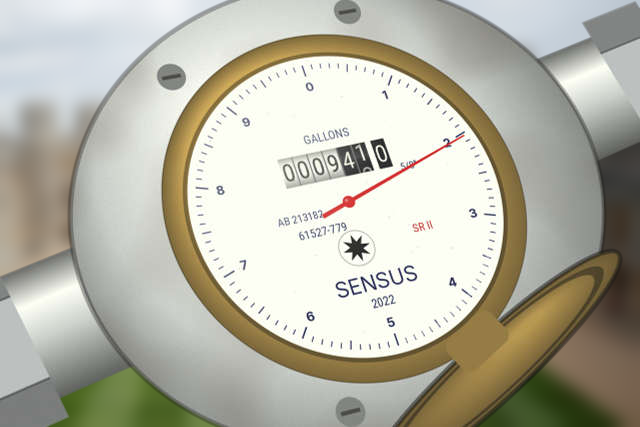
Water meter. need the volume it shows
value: 9412.0 gal
